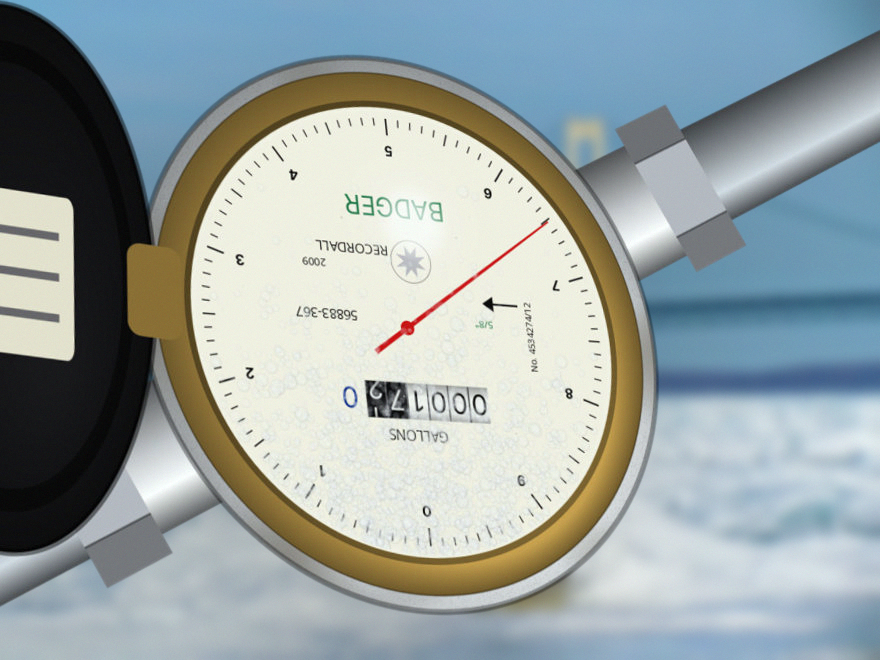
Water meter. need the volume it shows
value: 1716.5 gal
